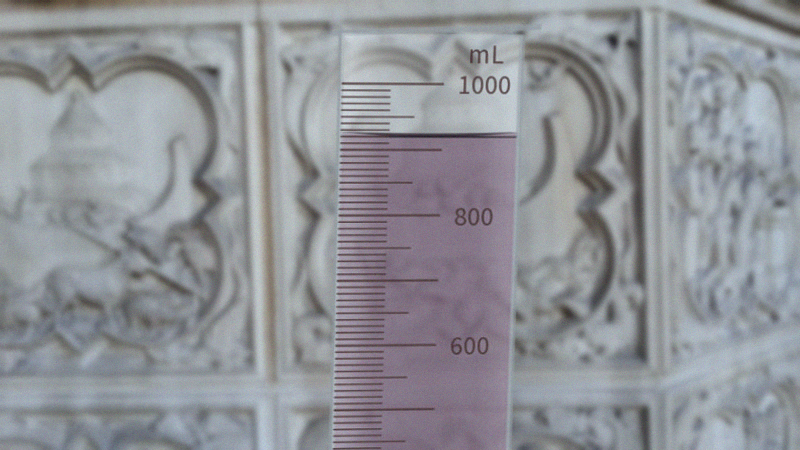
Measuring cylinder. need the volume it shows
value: 920 mL
